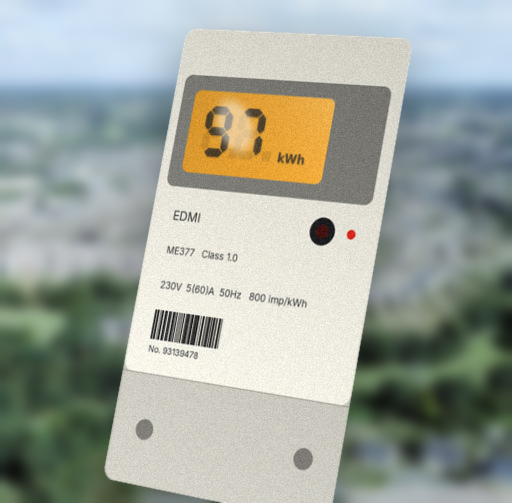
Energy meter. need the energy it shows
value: 97 kWh
